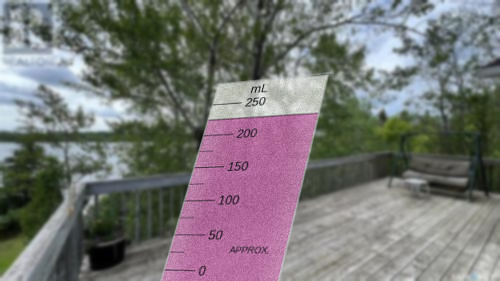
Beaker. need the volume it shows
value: 225 mL
